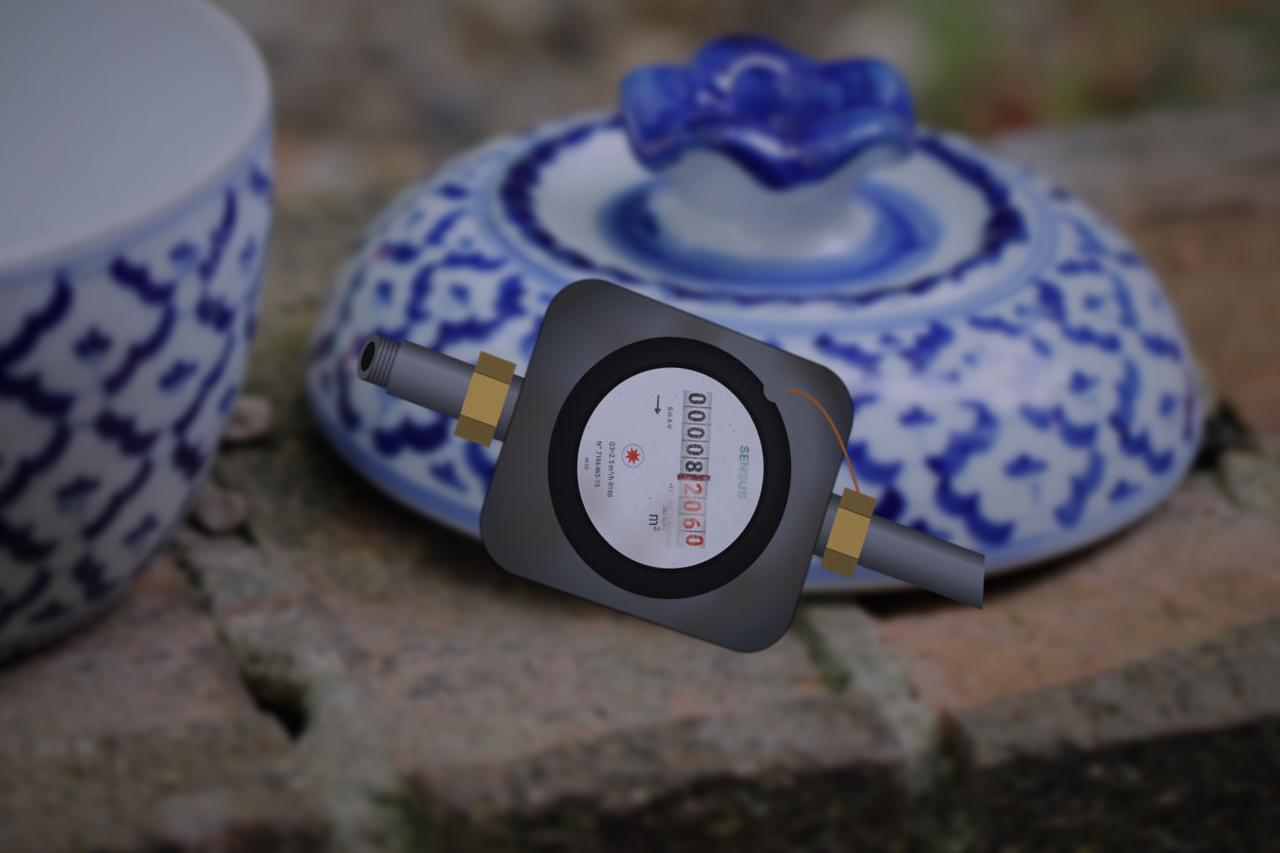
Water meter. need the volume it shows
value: 8.2060 m³
